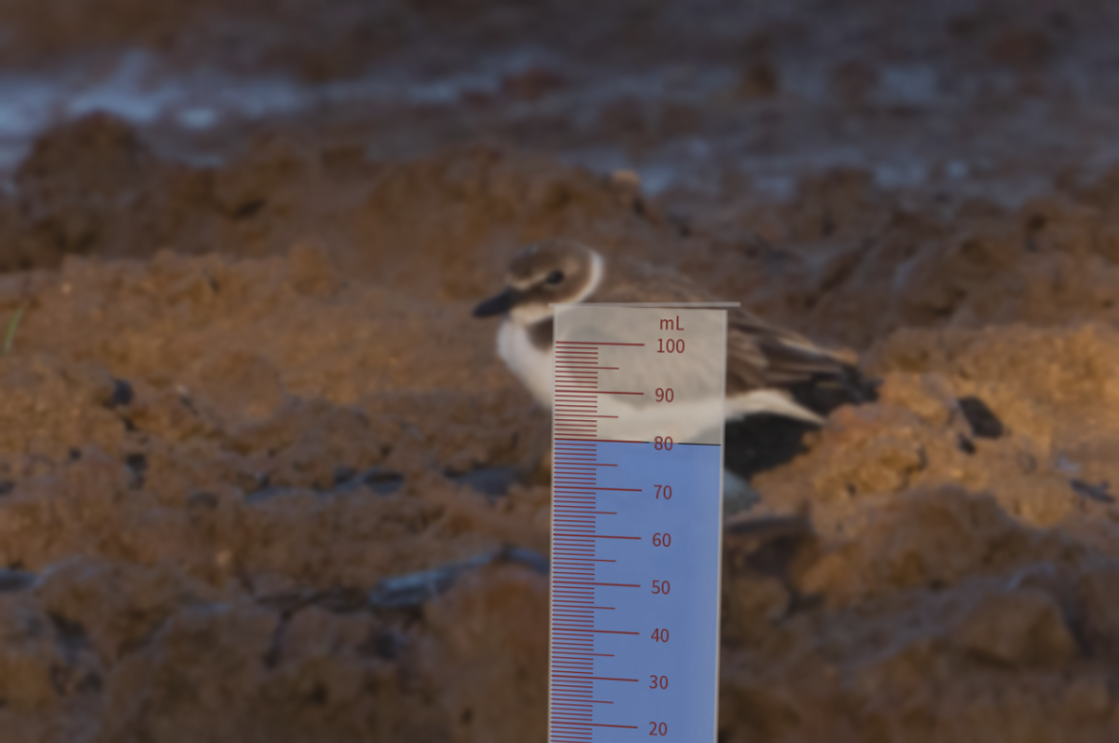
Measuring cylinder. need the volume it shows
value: 80 mL
